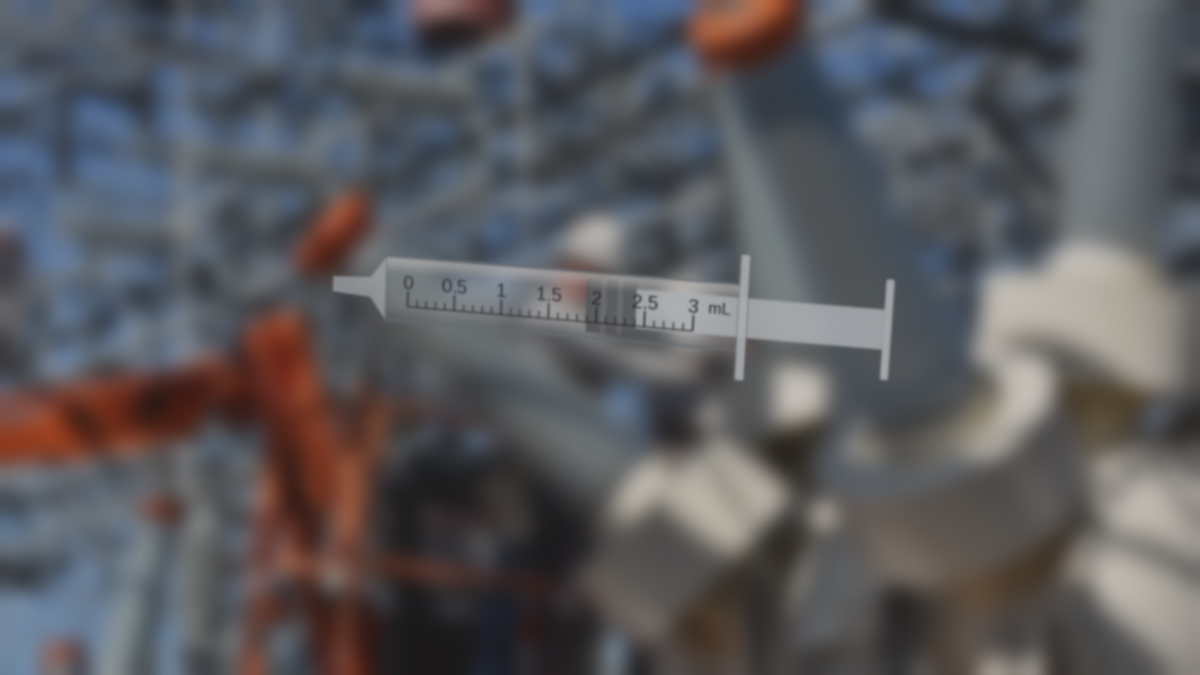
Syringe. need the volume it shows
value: 1.9 mL
